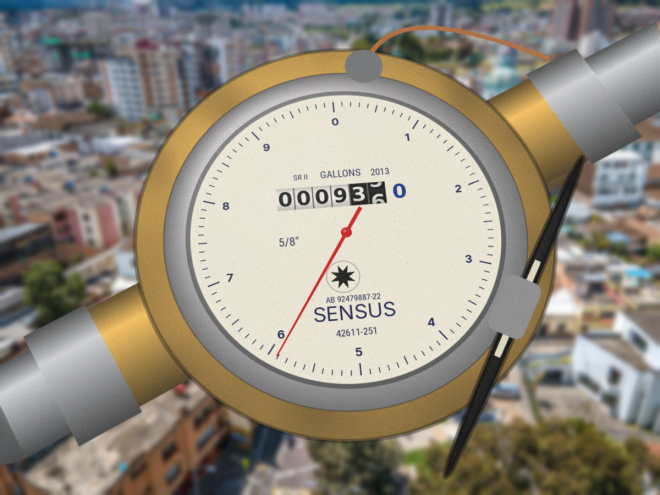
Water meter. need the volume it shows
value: 9355.9 gal
